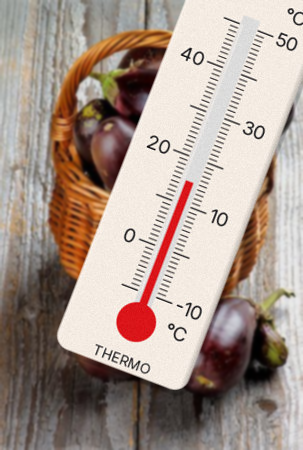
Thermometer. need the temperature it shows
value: 15 °C
